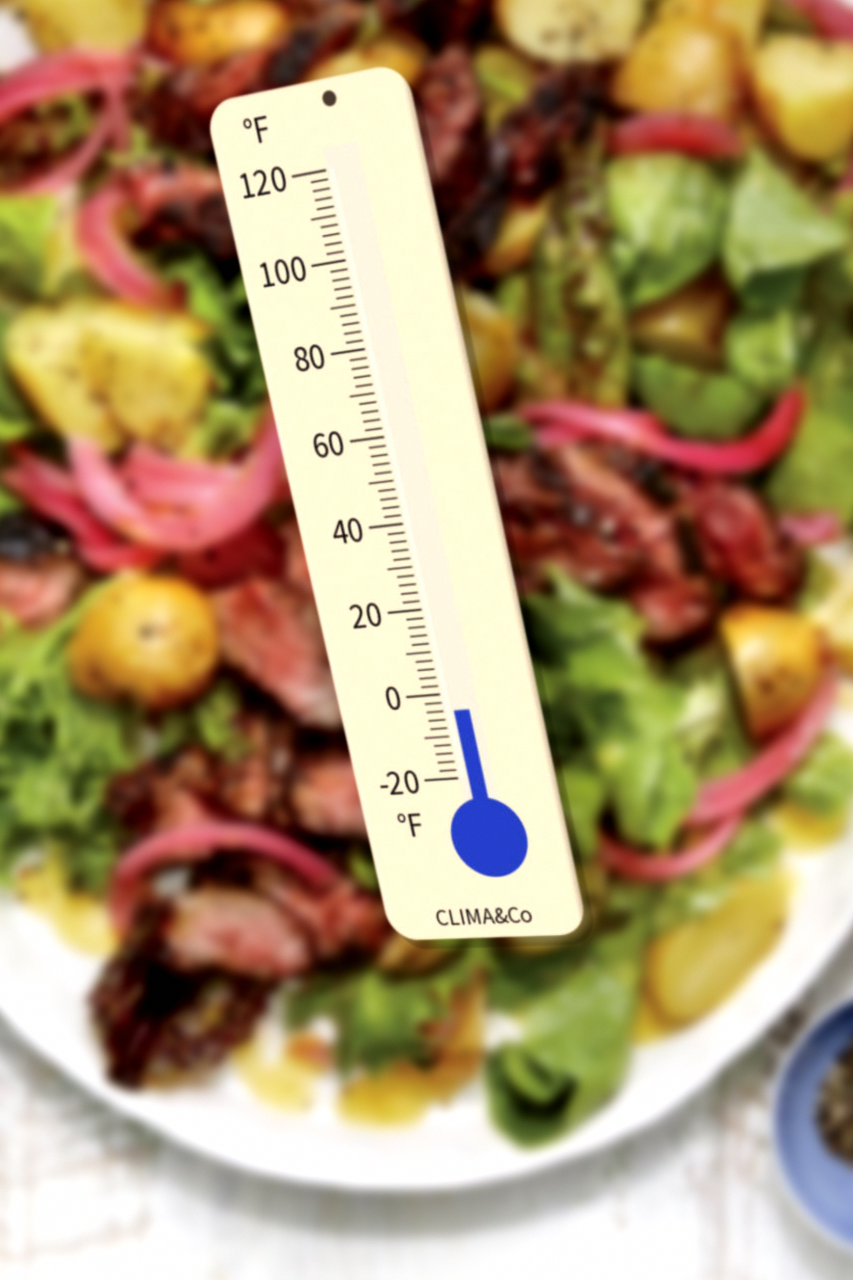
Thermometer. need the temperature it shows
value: -4 °F
